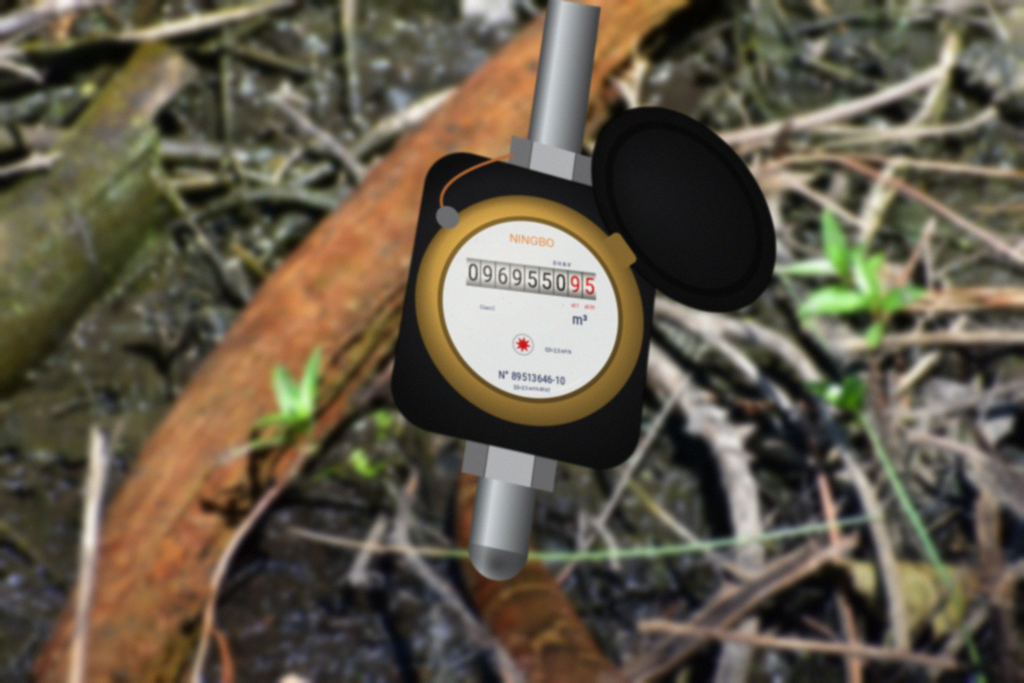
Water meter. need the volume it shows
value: 969550.95 m³
